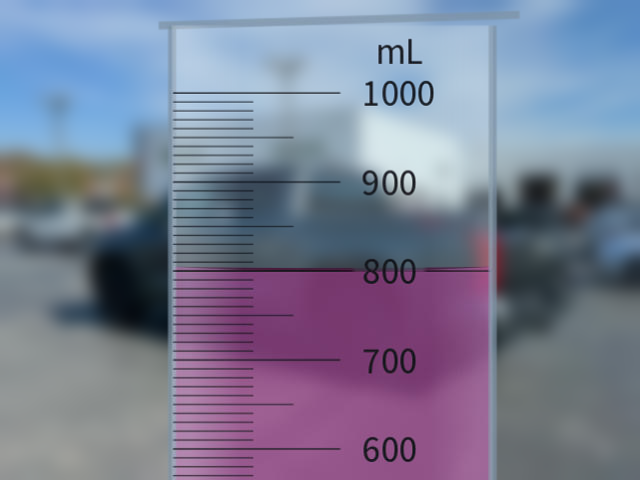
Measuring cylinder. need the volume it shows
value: 800 mL
